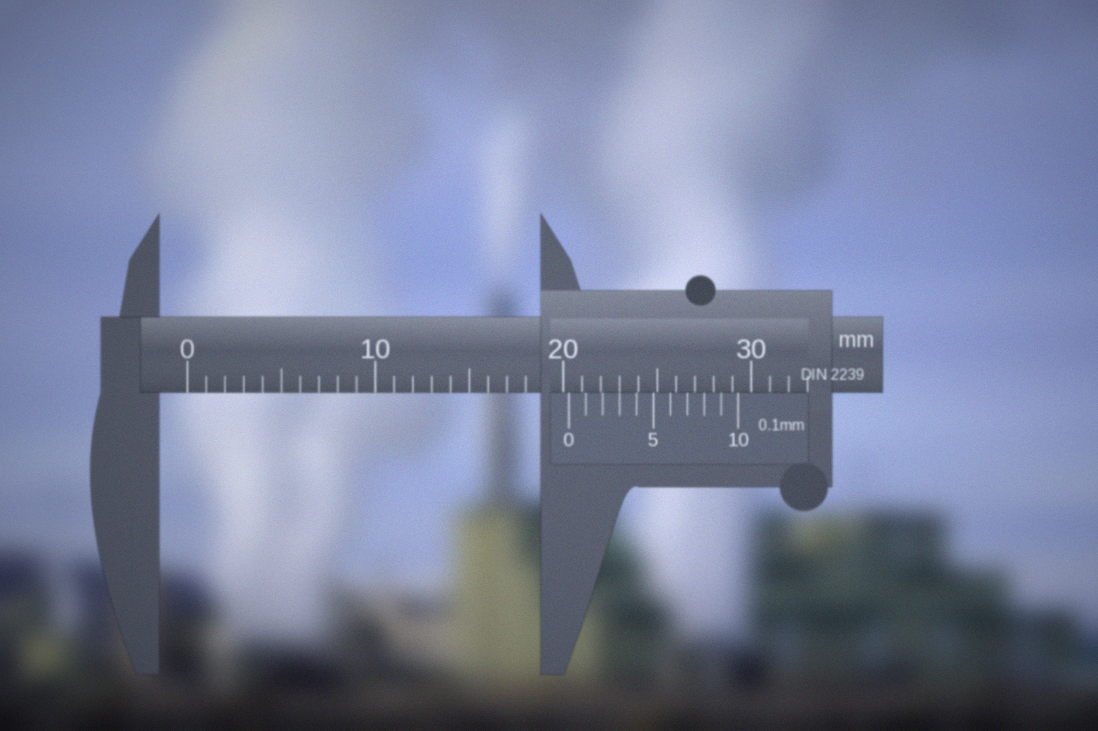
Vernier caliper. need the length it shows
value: 20.3 mm
